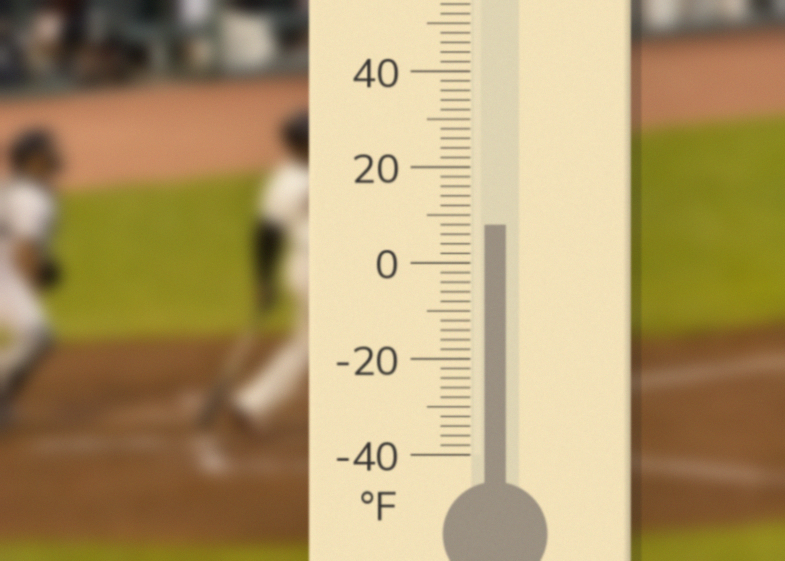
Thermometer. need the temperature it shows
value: 8 °F
